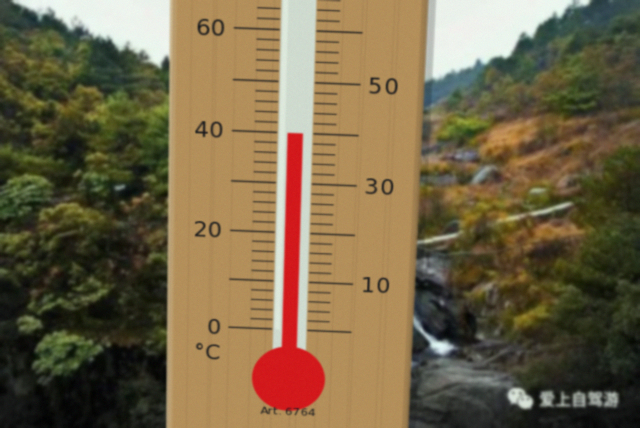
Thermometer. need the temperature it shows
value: 40 °C
